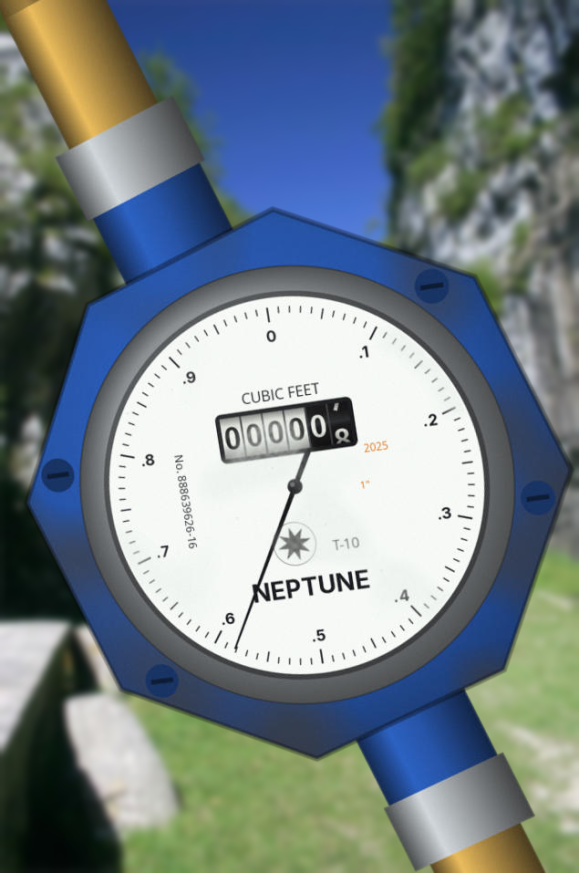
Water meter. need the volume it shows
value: 7.58 ft³
